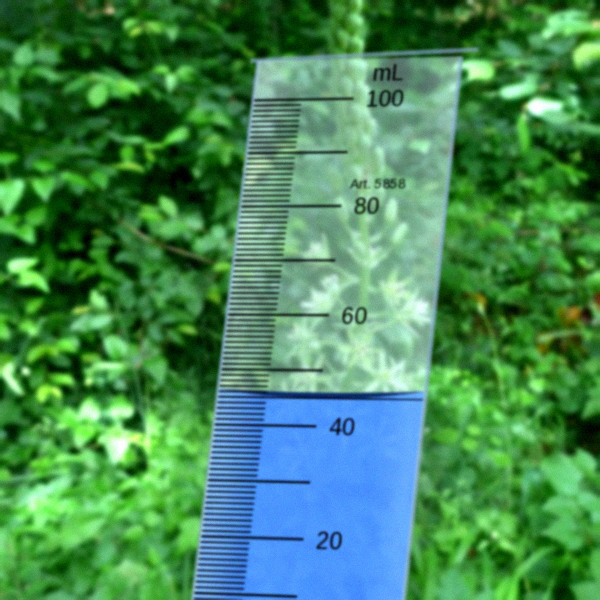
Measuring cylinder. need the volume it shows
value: 45 mL
